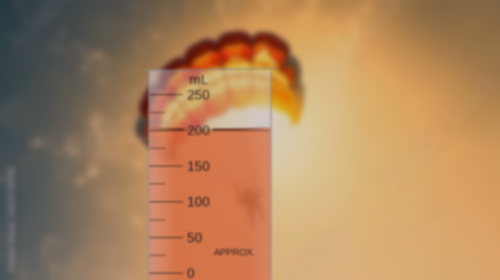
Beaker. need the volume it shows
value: 200 mL
